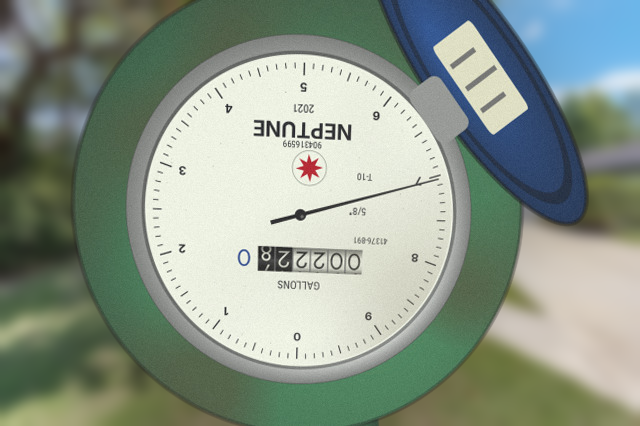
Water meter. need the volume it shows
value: 22277.0 gal
